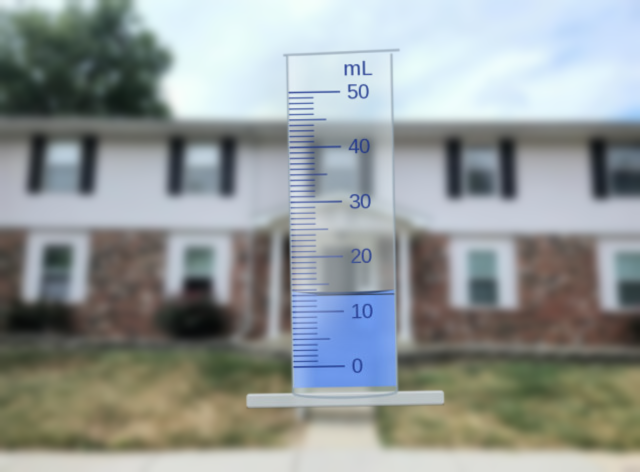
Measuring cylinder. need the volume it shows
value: 13 mL
